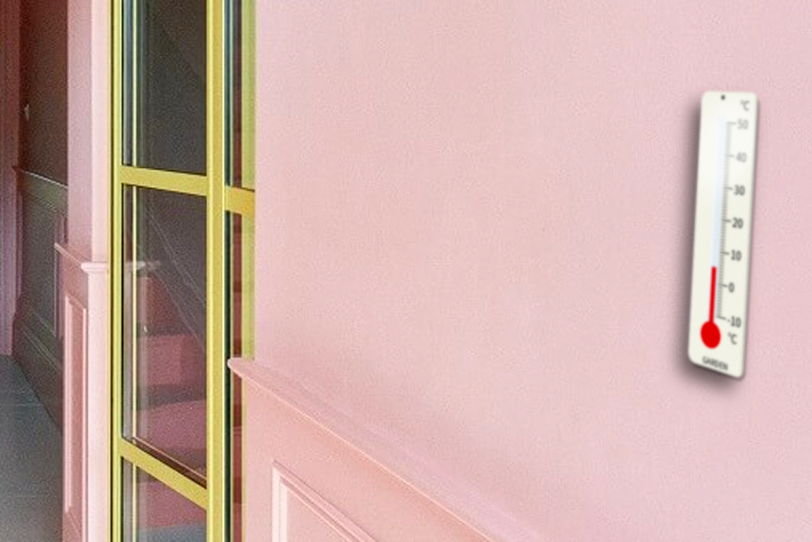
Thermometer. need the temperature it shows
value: 5 °C
